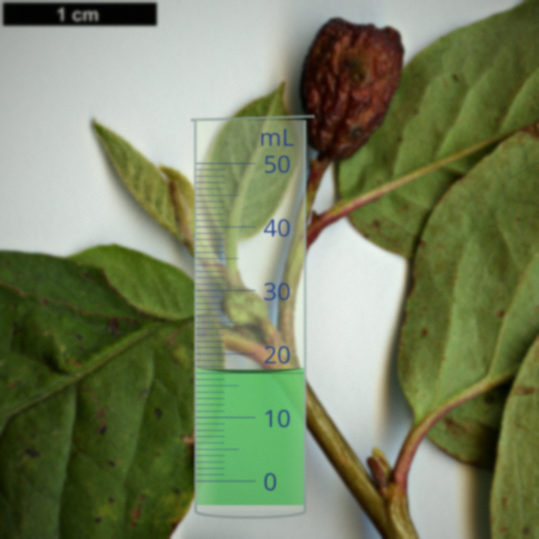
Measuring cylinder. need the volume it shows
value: 17 mL
